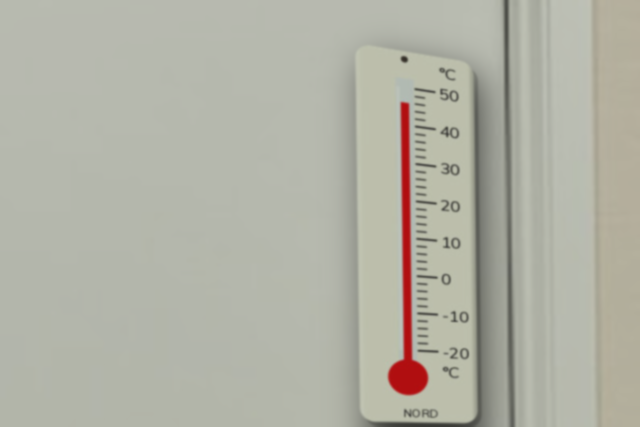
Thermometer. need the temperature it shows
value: 46 °C
